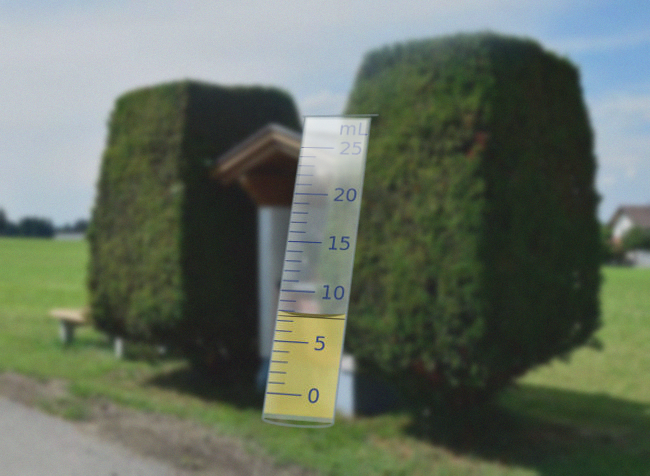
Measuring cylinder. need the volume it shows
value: 7.5 mL
